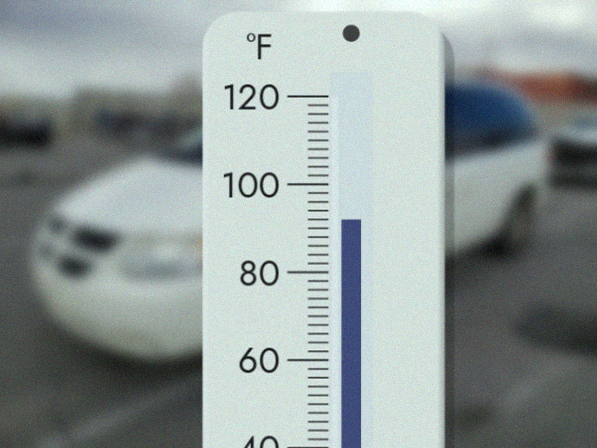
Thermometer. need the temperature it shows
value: 92 °F
